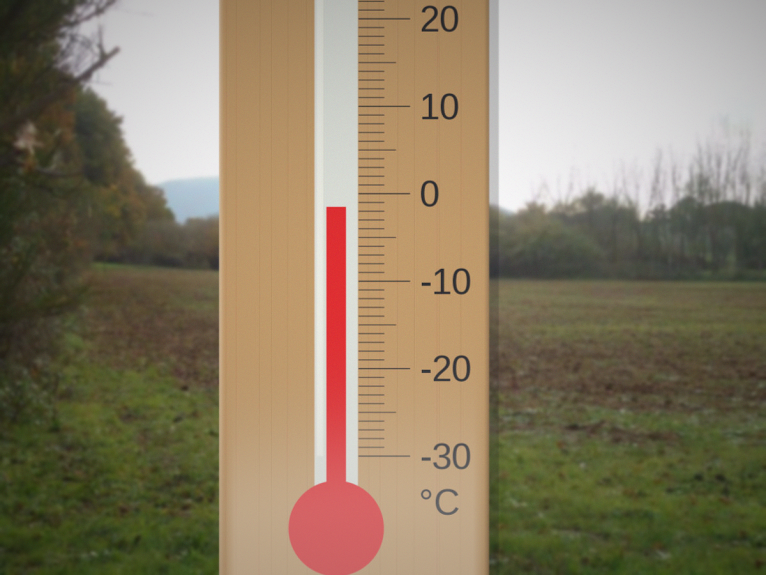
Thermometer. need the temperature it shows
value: -1.5 °C
